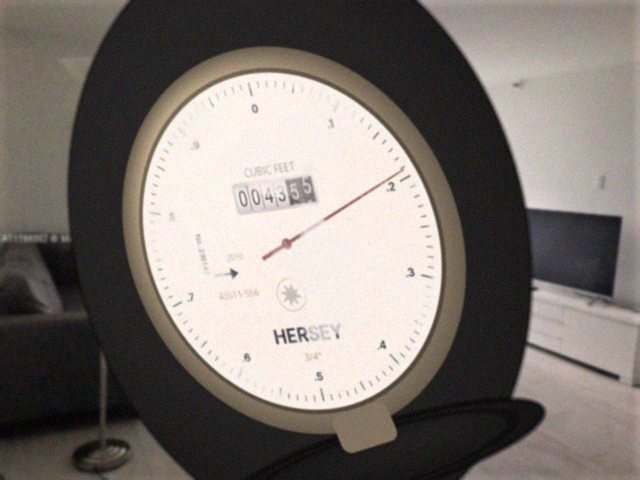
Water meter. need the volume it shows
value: 4355.19 ft³
